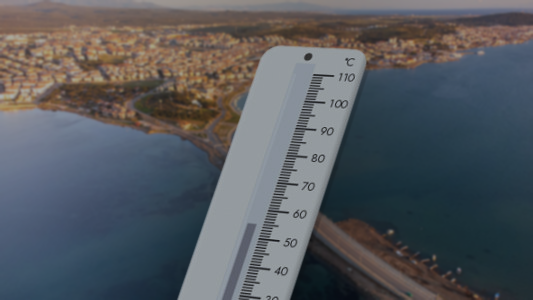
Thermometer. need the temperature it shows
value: 55 °C
